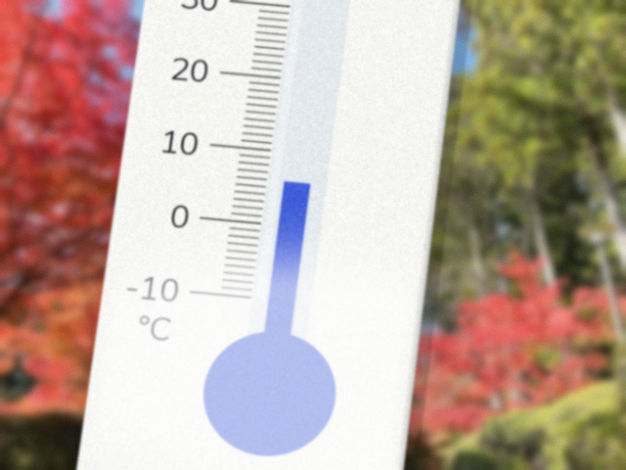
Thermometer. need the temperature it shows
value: 6 °C
